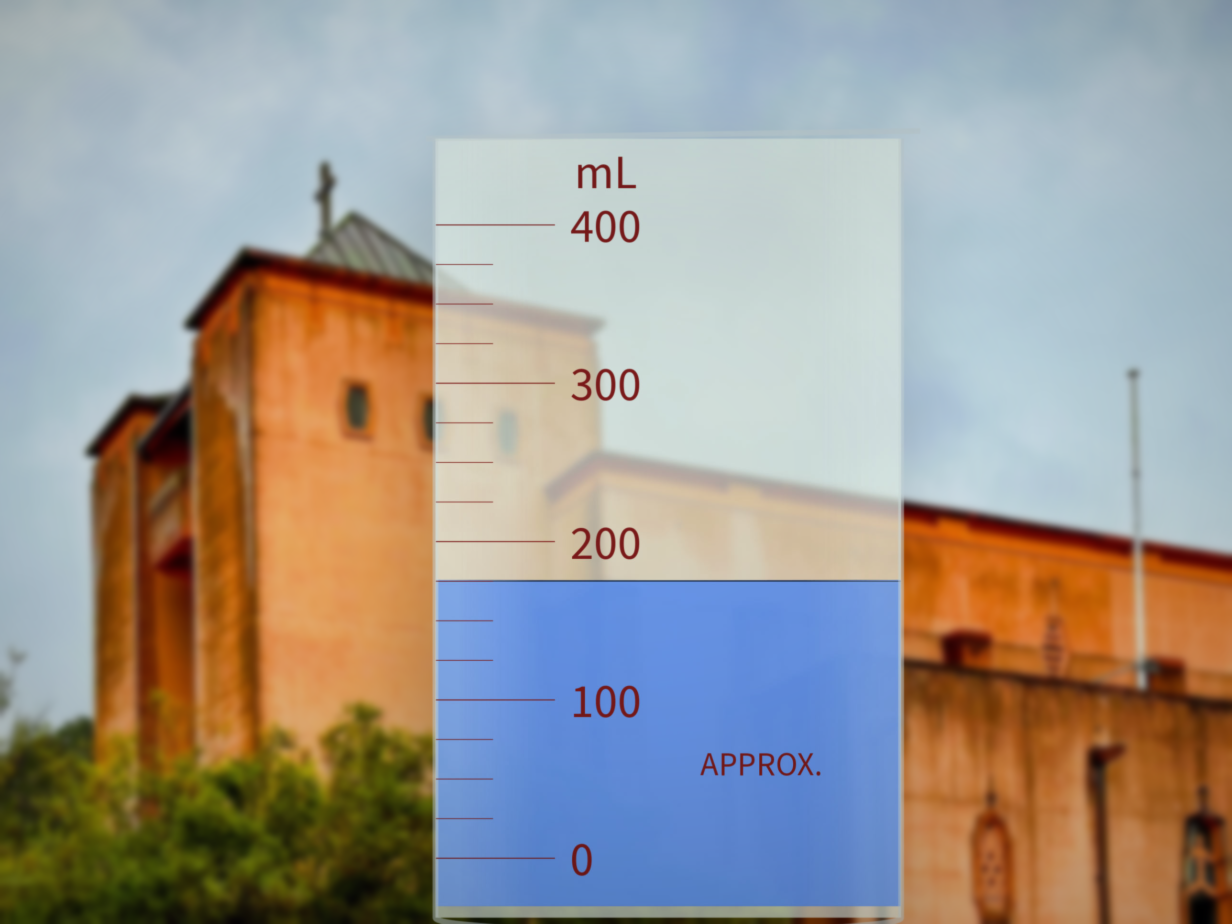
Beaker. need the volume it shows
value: 175 mL
